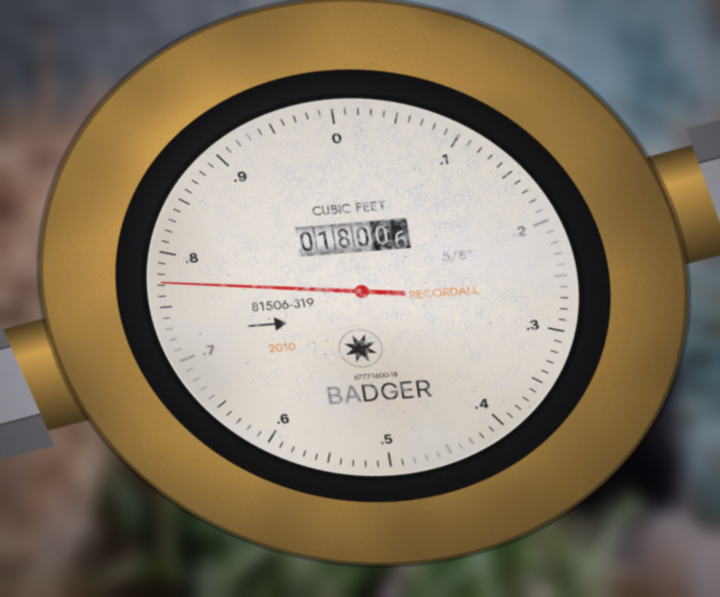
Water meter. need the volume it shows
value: 18005.77 ft³
